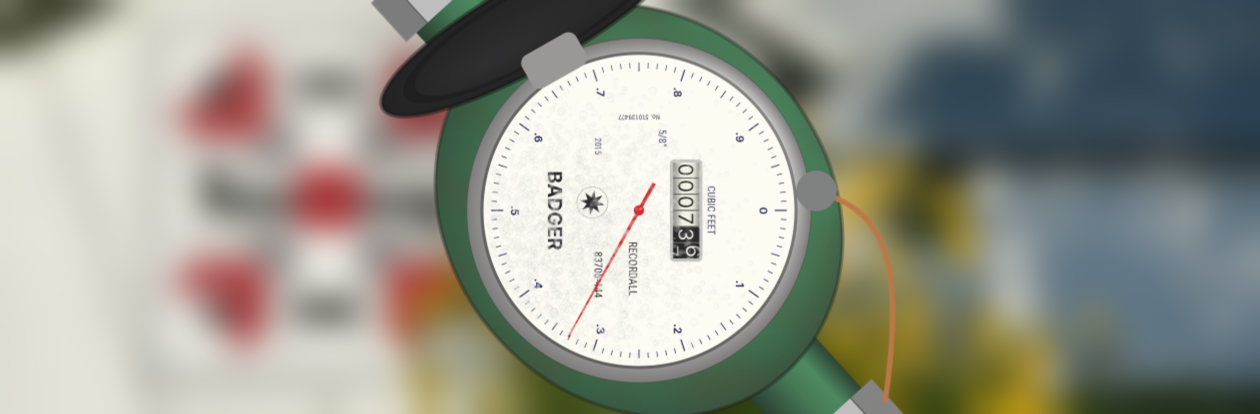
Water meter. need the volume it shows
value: 736.33 ft³
